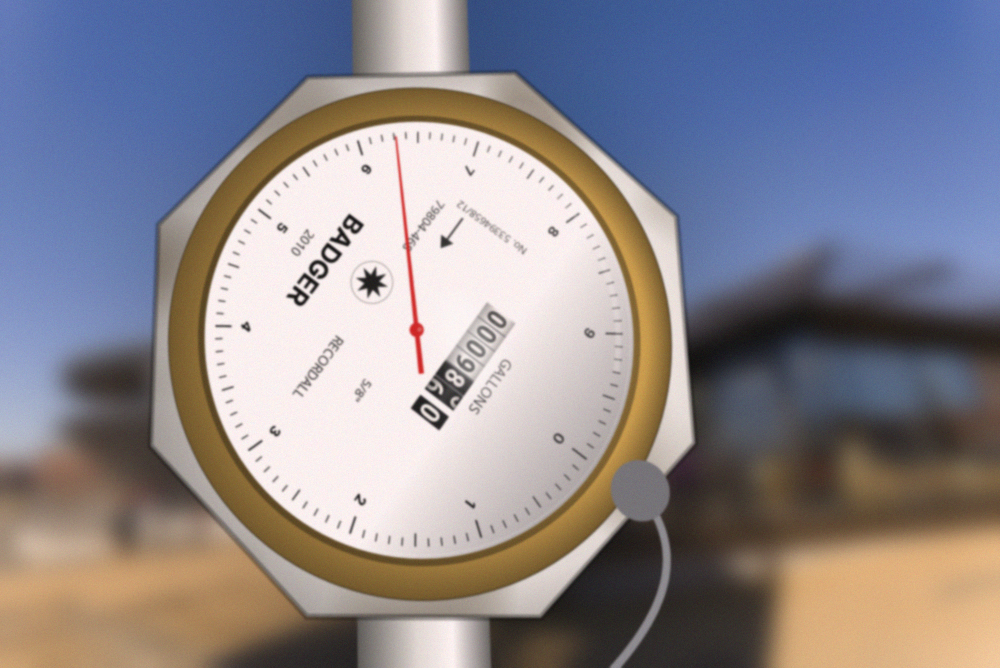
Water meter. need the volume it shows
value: 9856.3 gal
